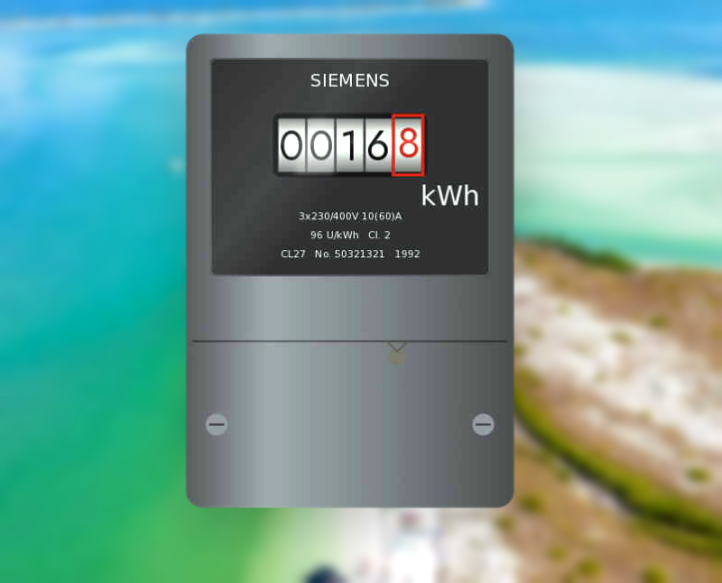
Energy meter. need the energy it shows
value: 16.8 kWh
